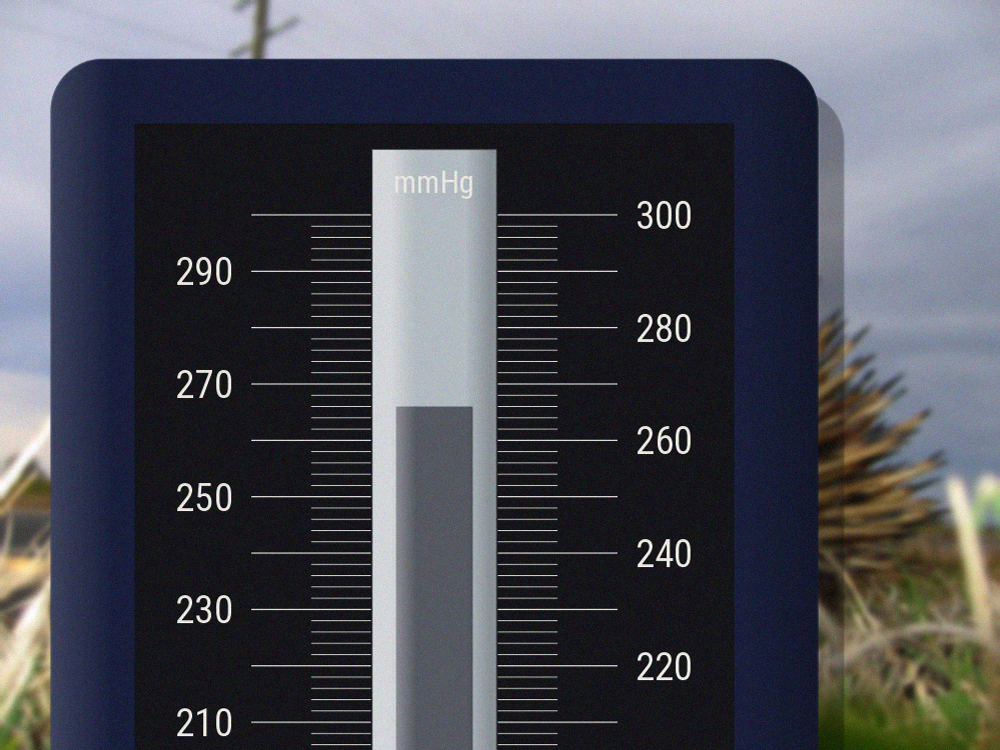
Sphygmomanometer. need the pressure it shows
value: 266 mmHg
